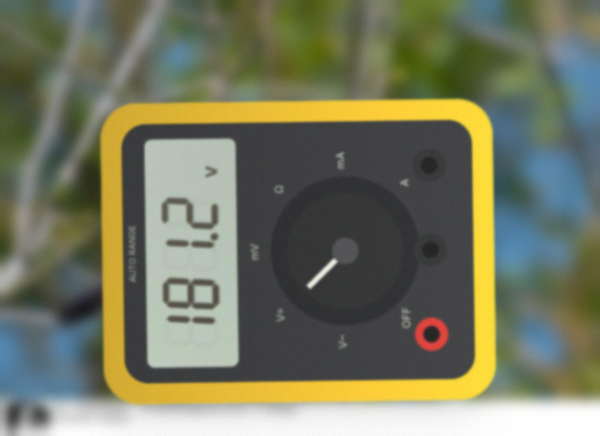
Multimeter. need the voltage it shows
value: 181.2 V
